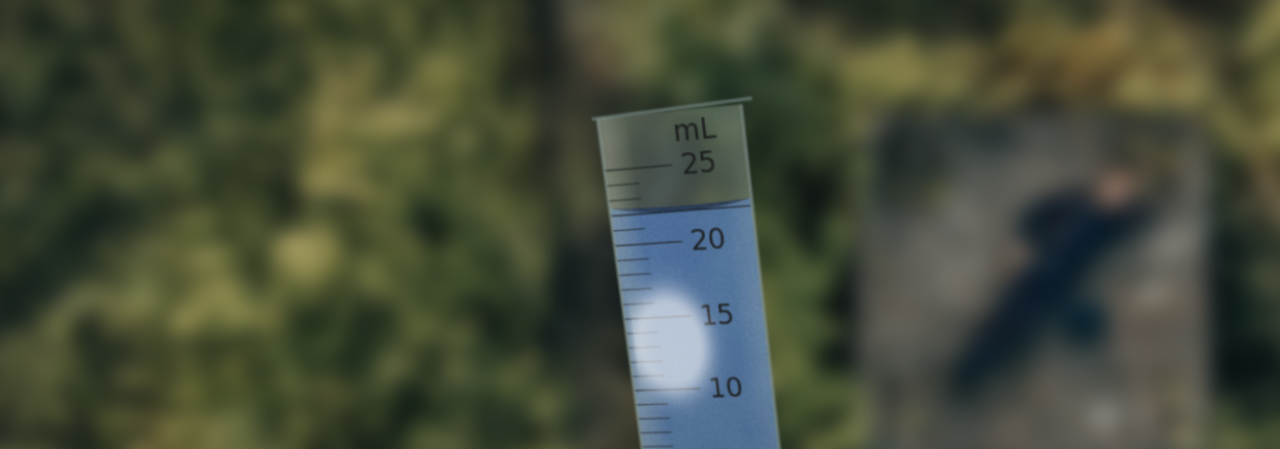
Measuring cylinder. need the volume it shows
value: 22 mL
